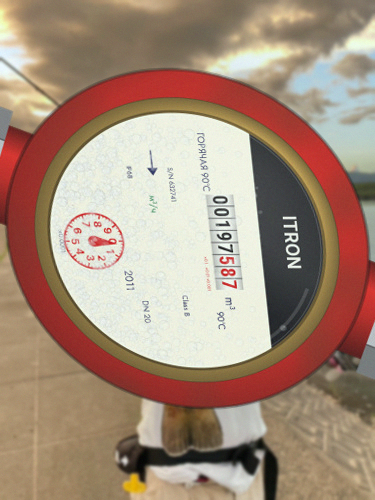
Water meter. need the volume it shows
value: 197.5870 m³
